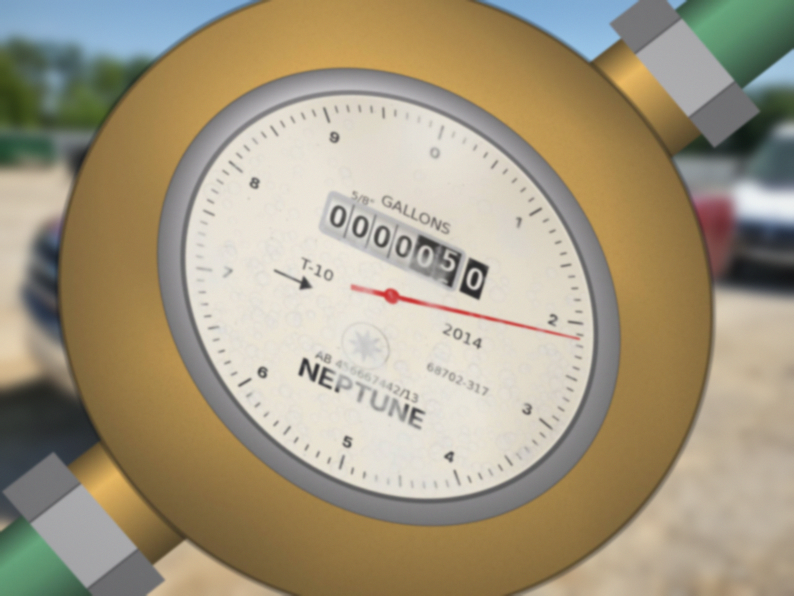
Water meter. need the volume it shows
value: 52.1 gal
